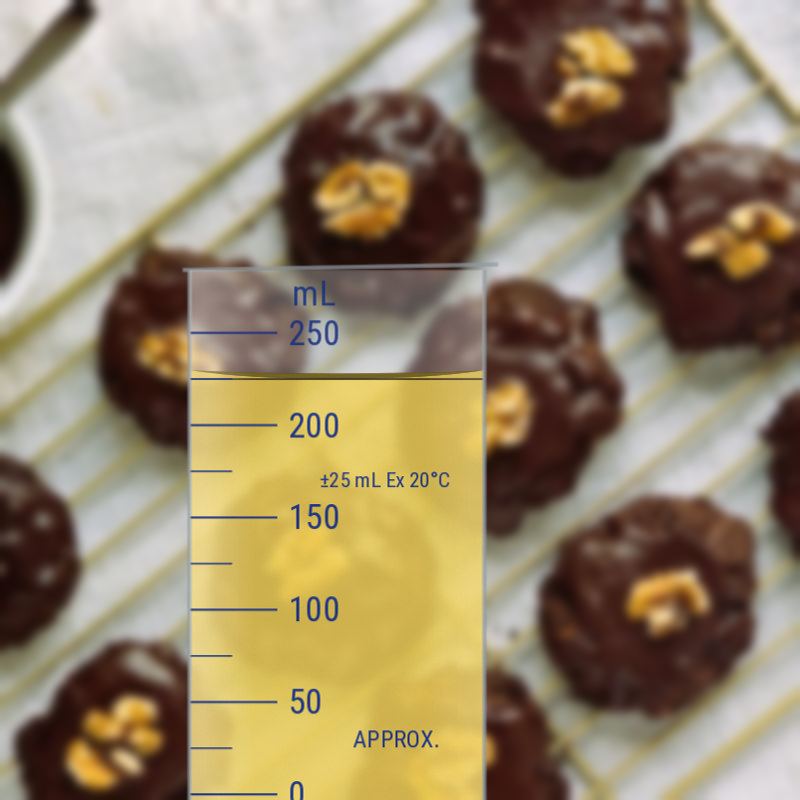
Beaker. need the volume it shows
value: 225 mL
